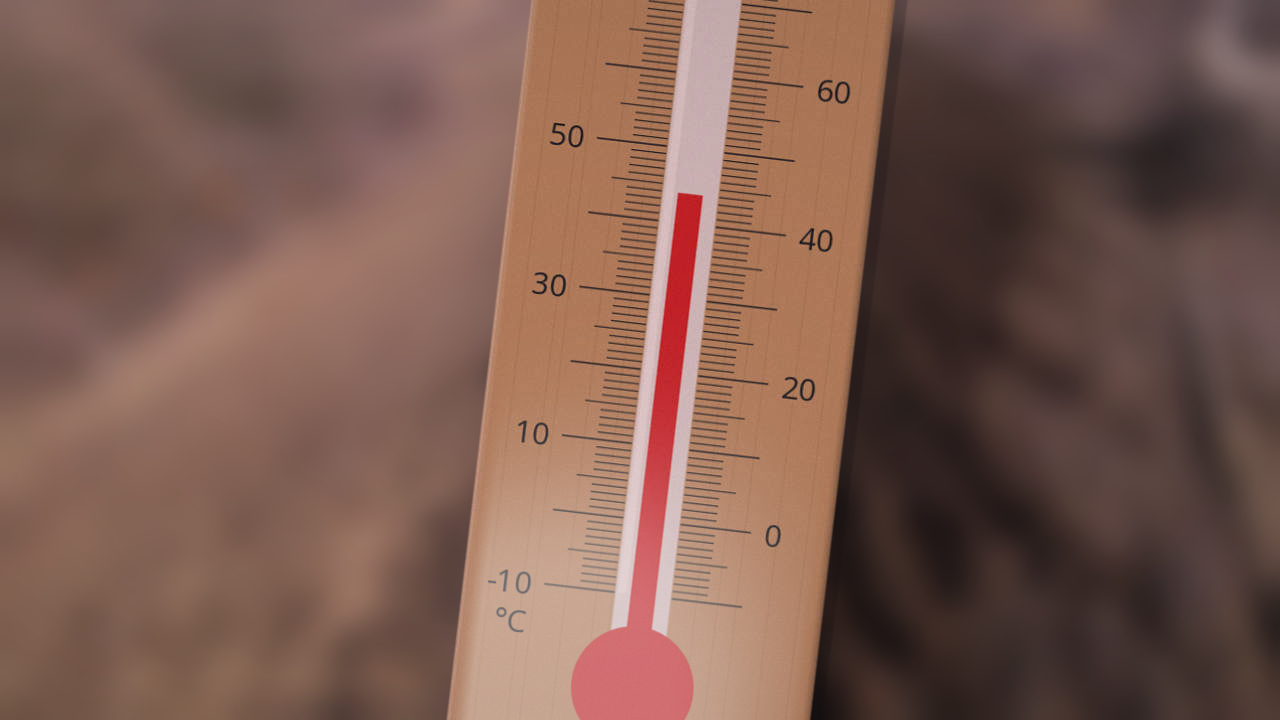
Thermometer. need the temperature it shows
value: 44 °C
